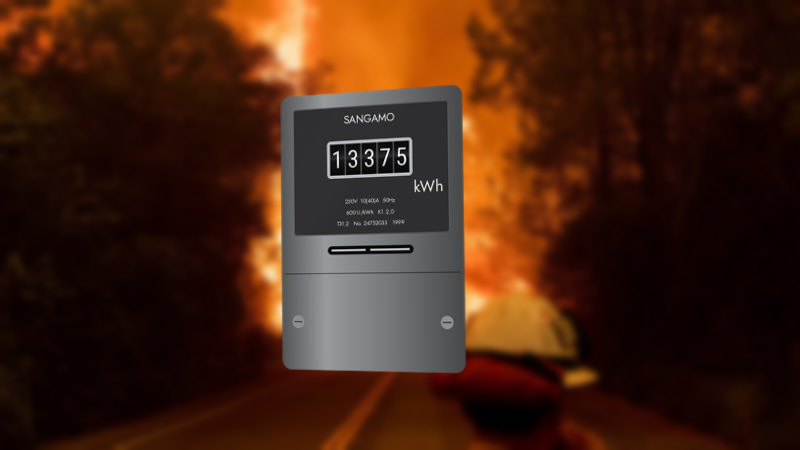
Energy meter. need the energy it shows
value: 13375 kWh
